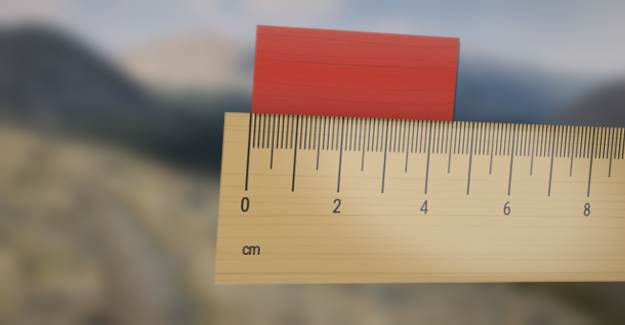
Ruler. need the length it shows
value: 4.5 cm
